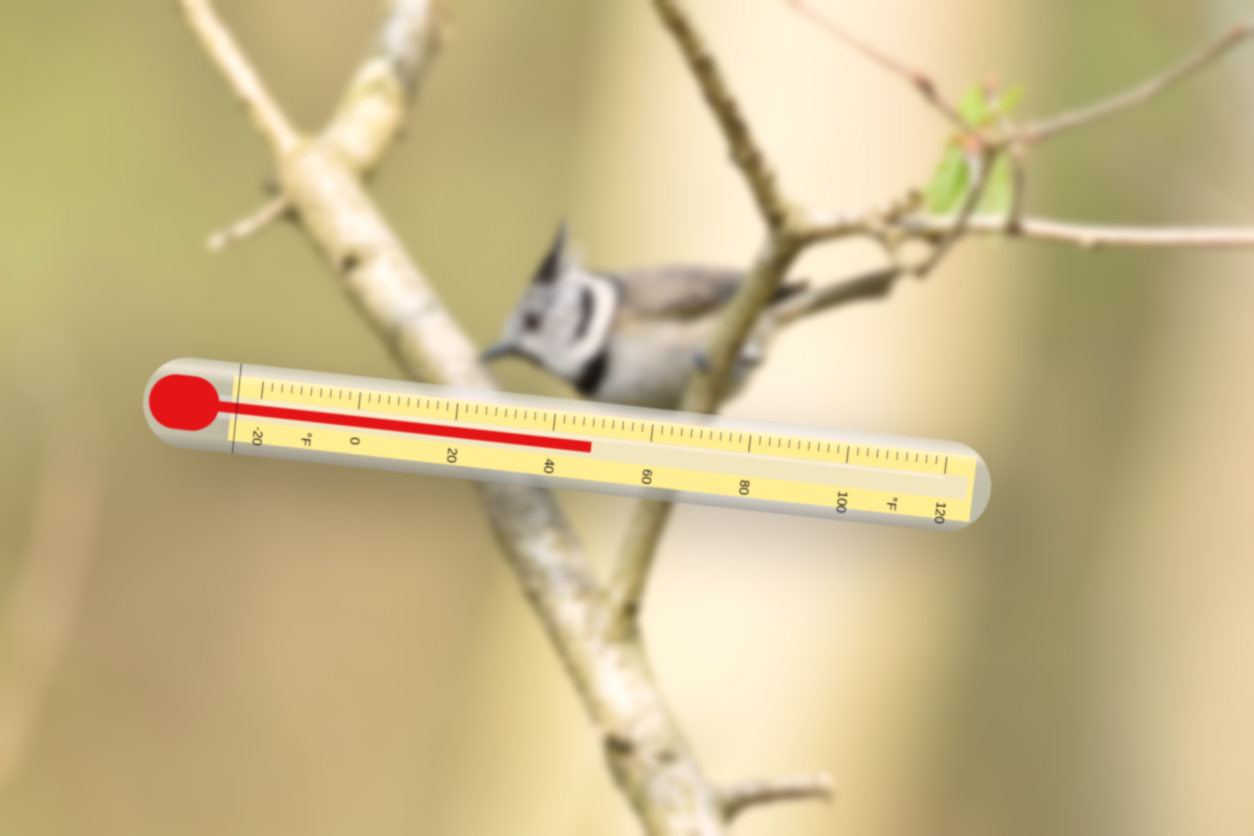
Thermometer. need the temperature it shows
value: 48 °F
